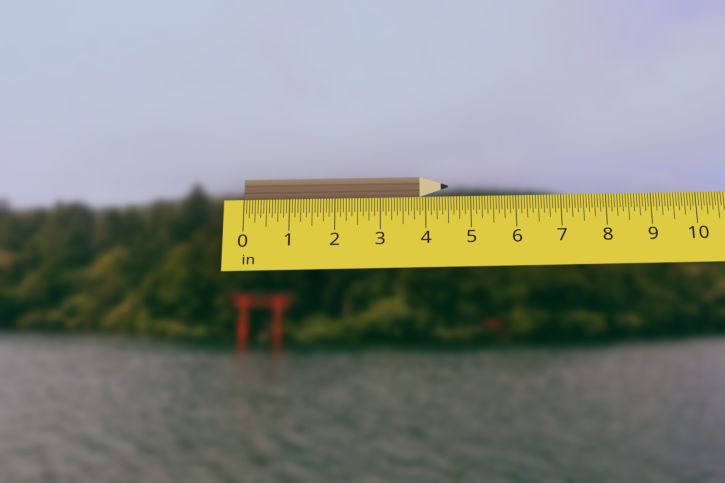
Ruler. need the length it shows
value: 4.5 in
